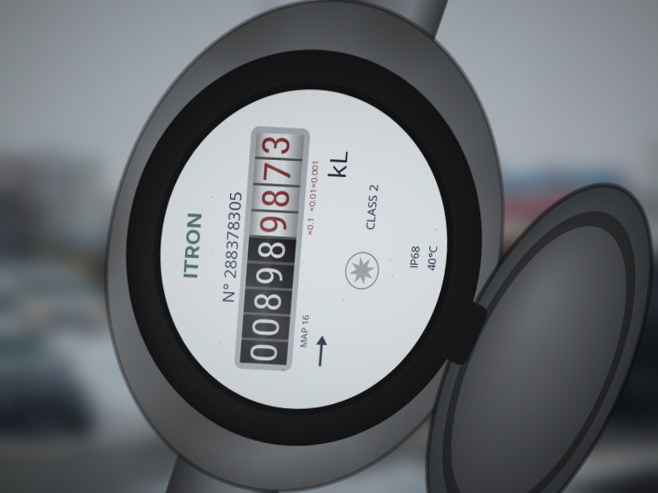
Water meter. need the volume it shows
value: 898.9873 kL
